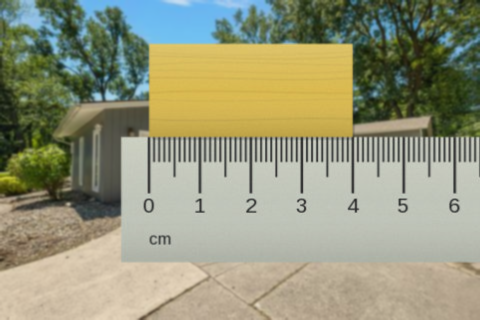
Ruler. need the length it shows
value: 4 cm
